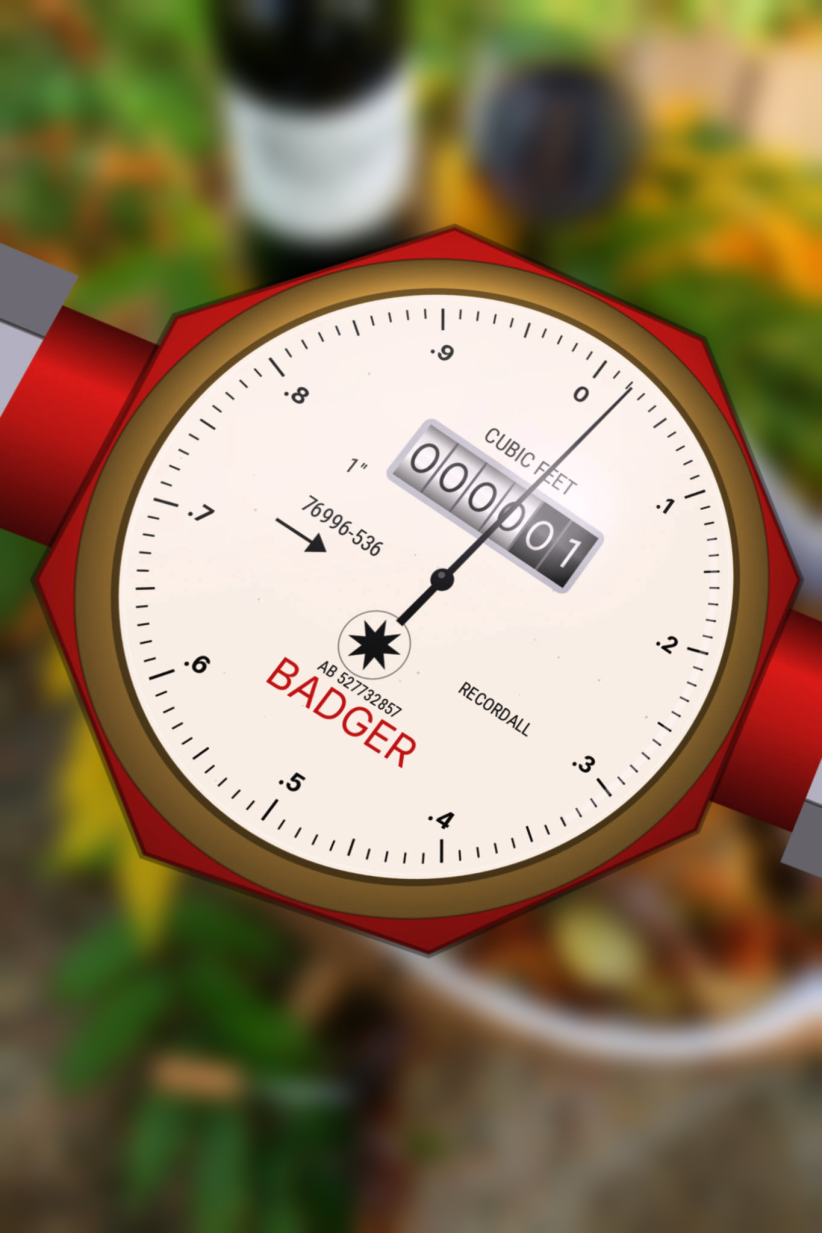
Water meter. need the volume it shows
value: 1.02 ft³
